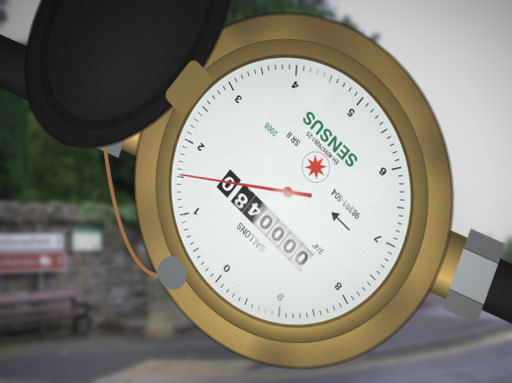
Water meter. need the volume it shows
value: 481.5 gal
